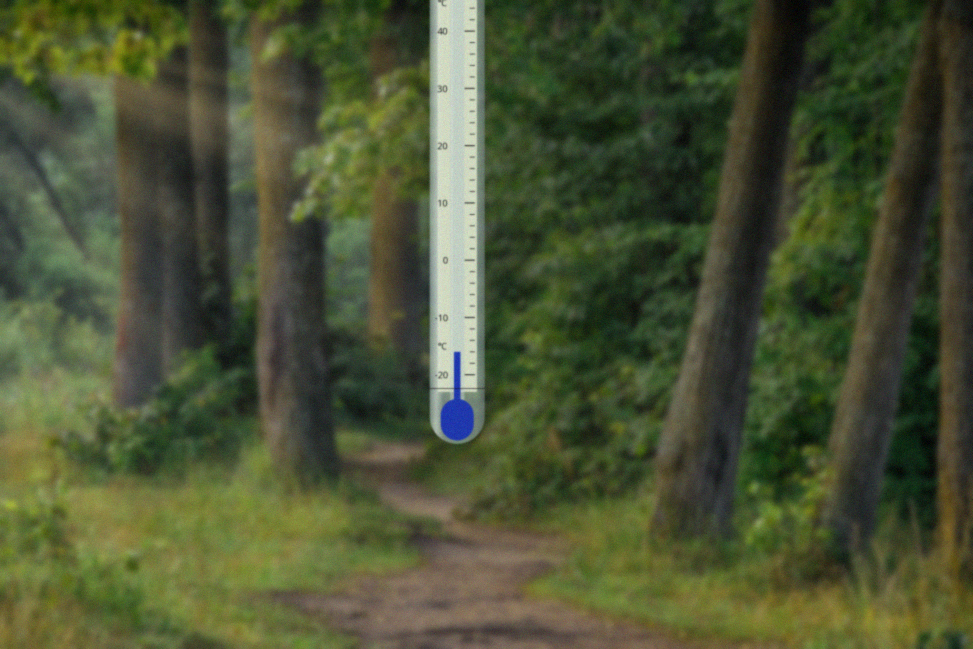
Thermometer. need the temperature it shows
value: -16 °C
